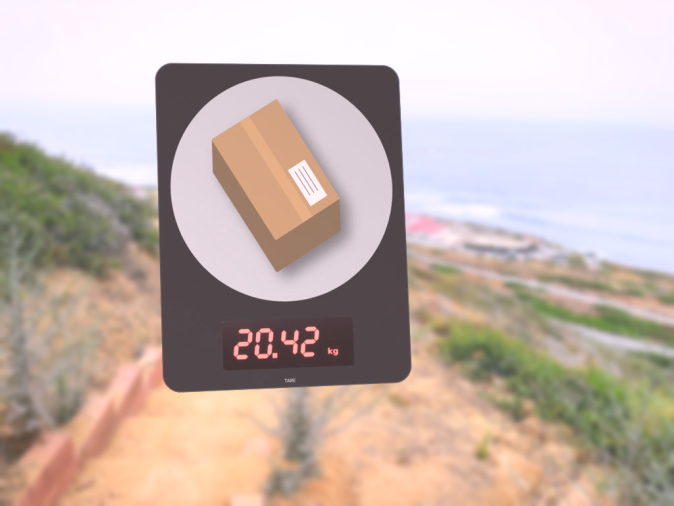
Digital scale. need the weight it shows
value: 20.42 kg
